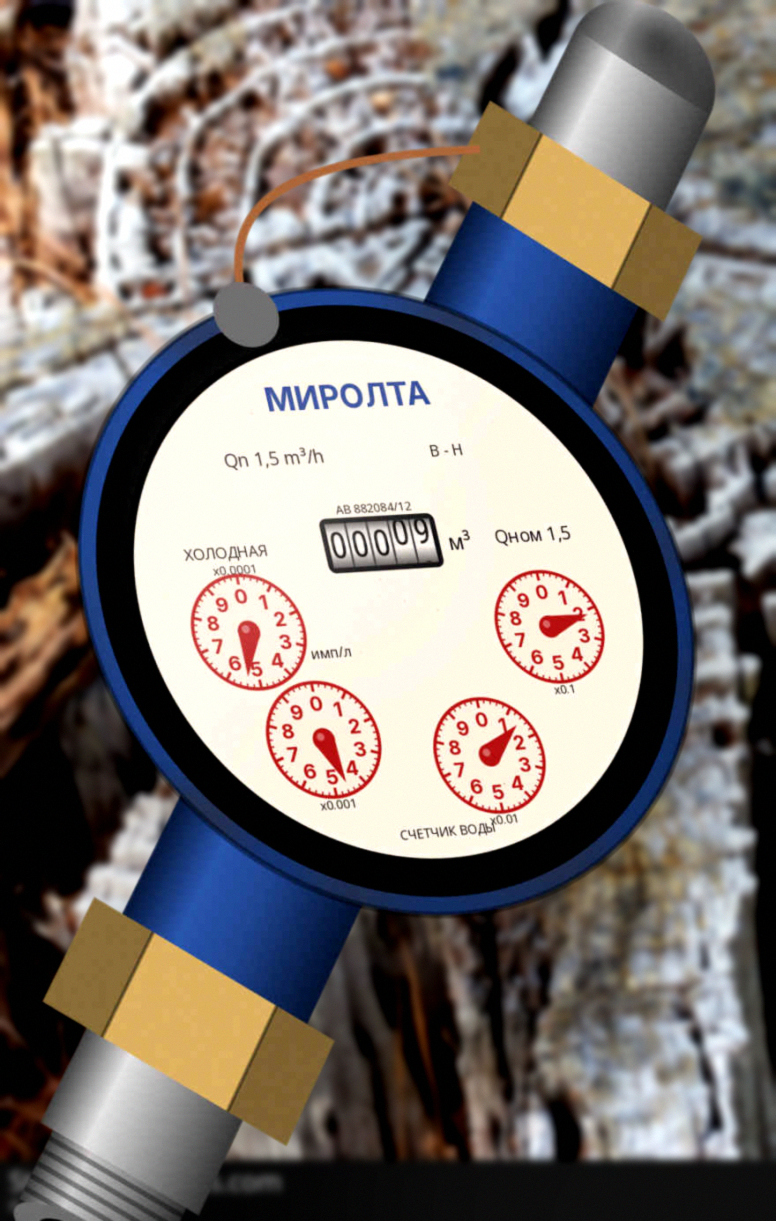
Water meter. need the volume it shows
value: 9.2145 m³
